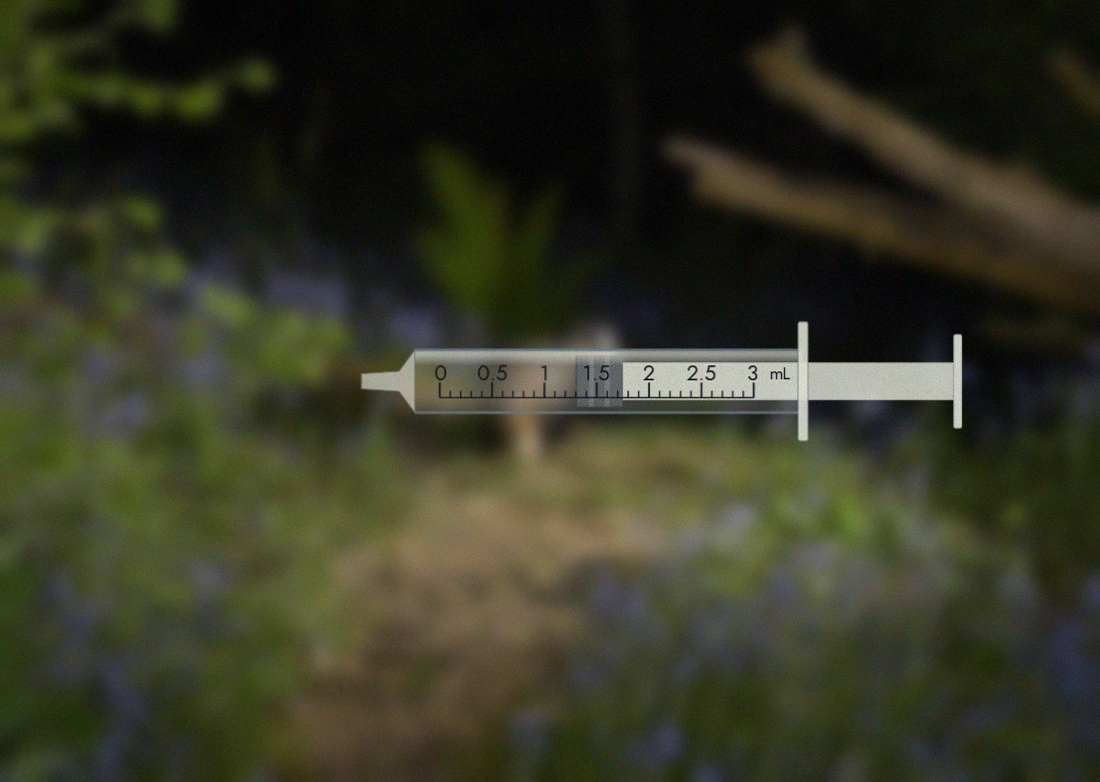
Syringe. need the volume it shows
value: 1.3 mL
